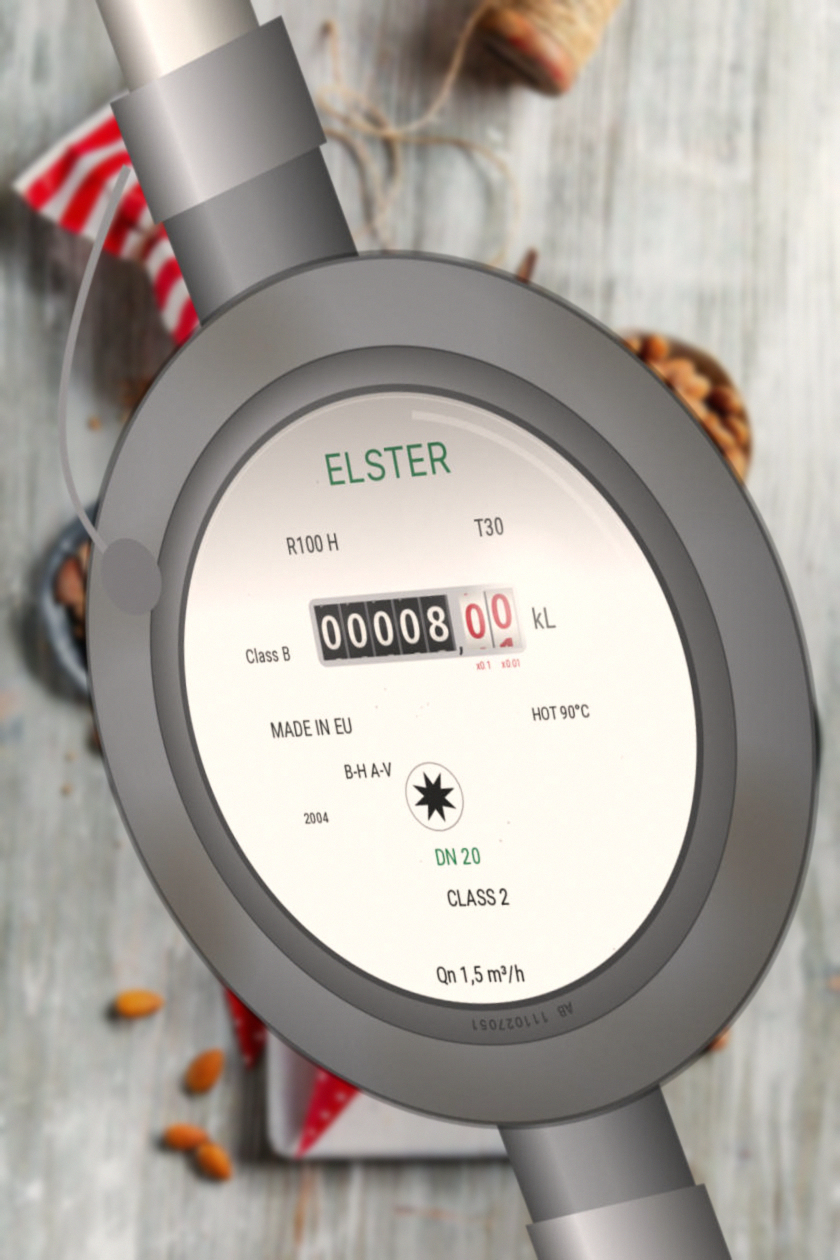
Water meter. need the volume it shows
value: 8.00 kL
